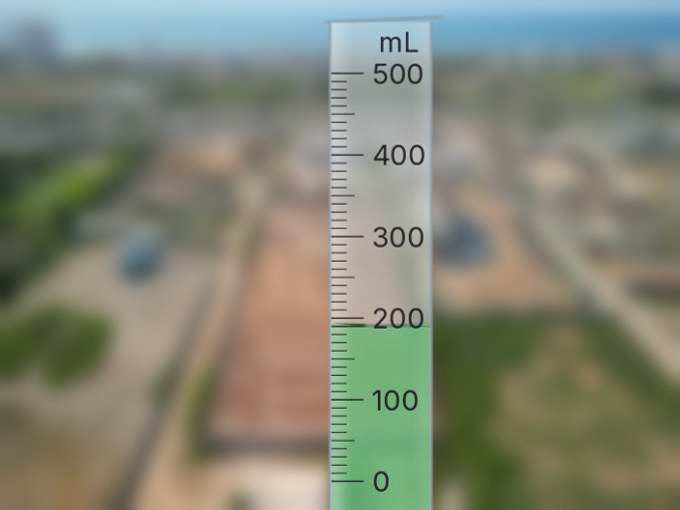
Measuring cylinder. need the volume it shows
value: 190 mL
